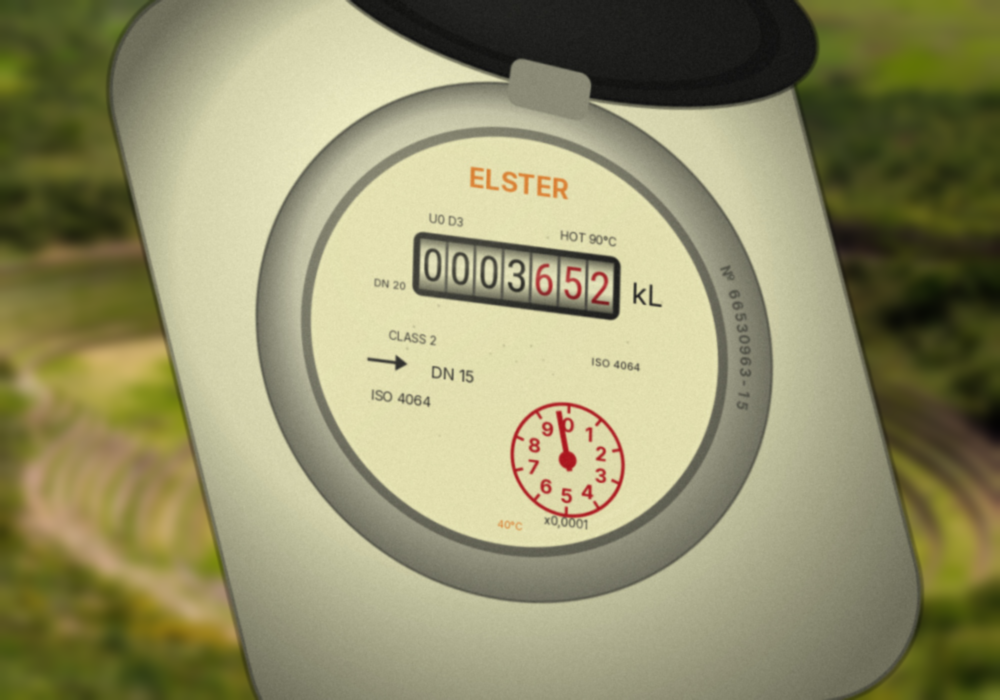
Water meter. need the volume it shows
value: 3.6519 kL
